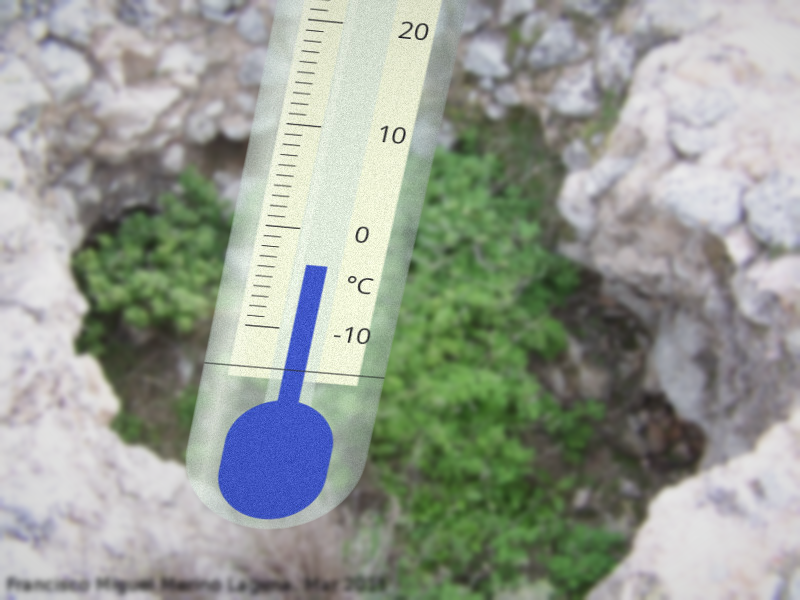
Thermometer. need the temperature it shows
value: -3.5 °C
